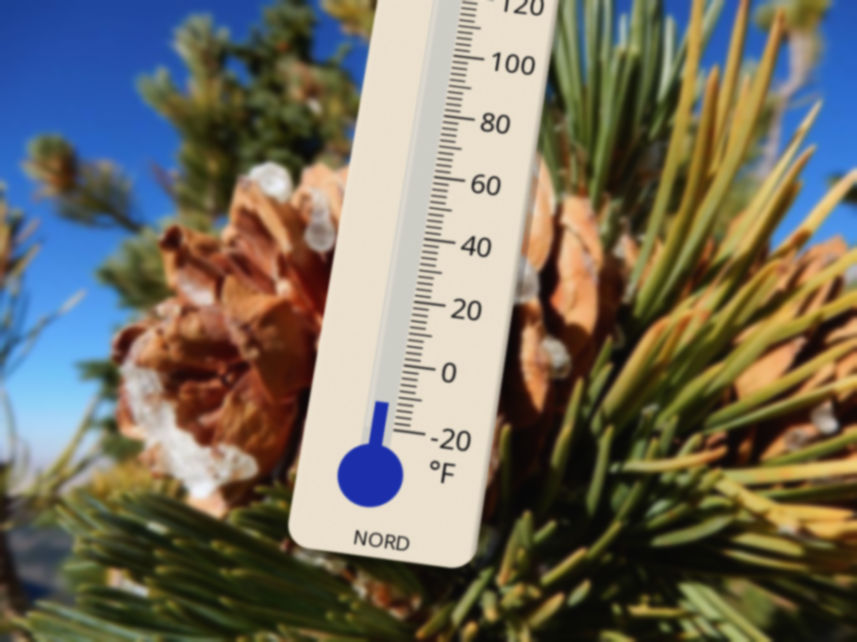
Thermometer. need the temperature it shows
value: -12 °F
